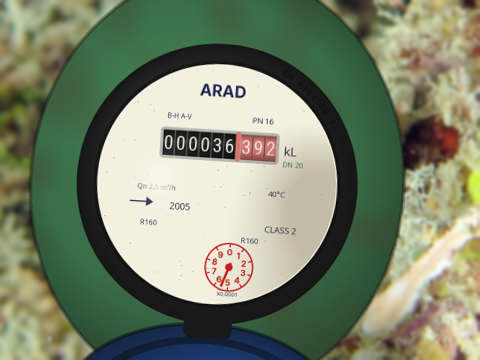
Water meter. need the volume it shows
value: 36.3925 kL
